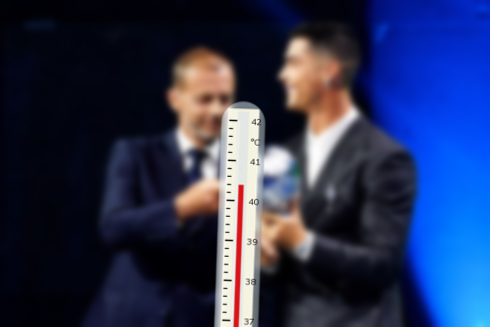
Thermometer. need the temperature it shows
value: 40.4 °C
